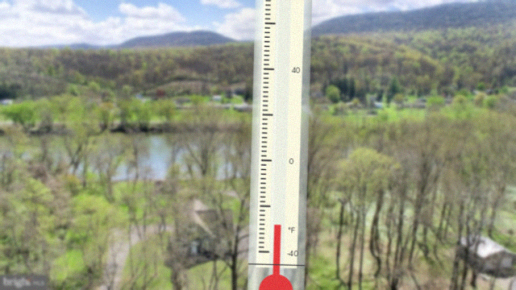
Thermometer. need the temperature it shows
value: -28 °F
